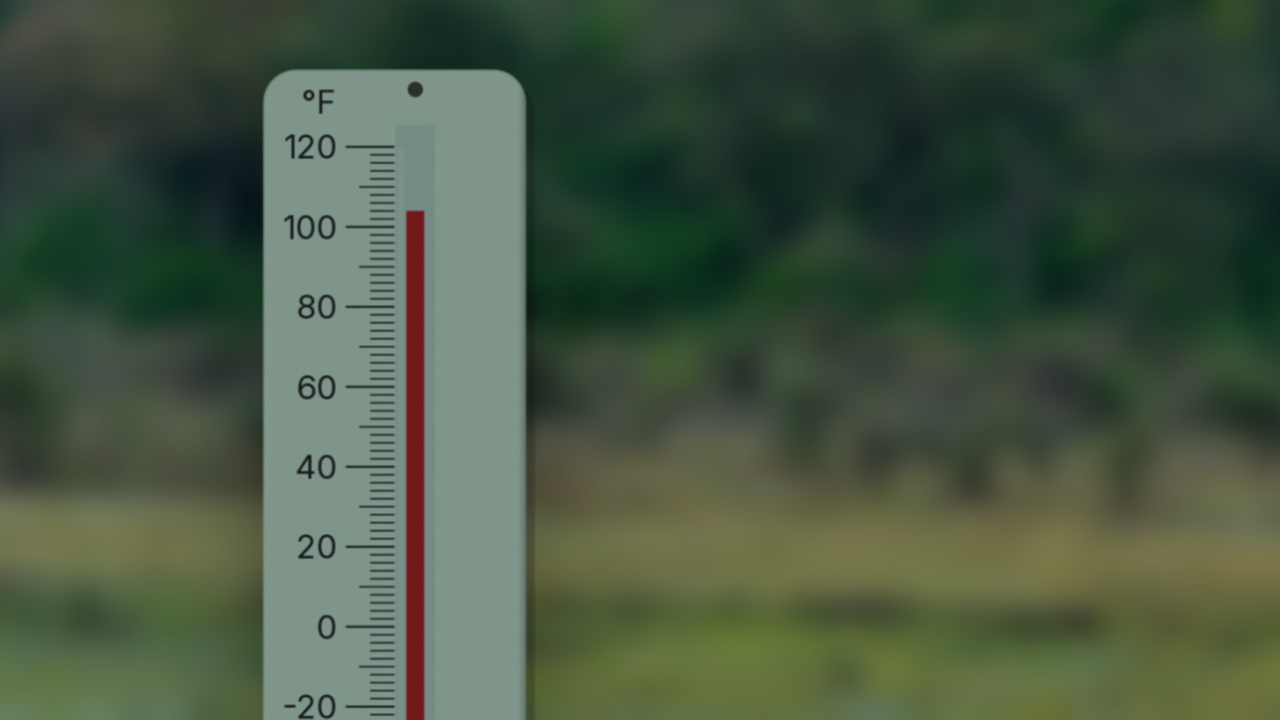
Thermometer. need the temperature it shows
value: 104 °F
